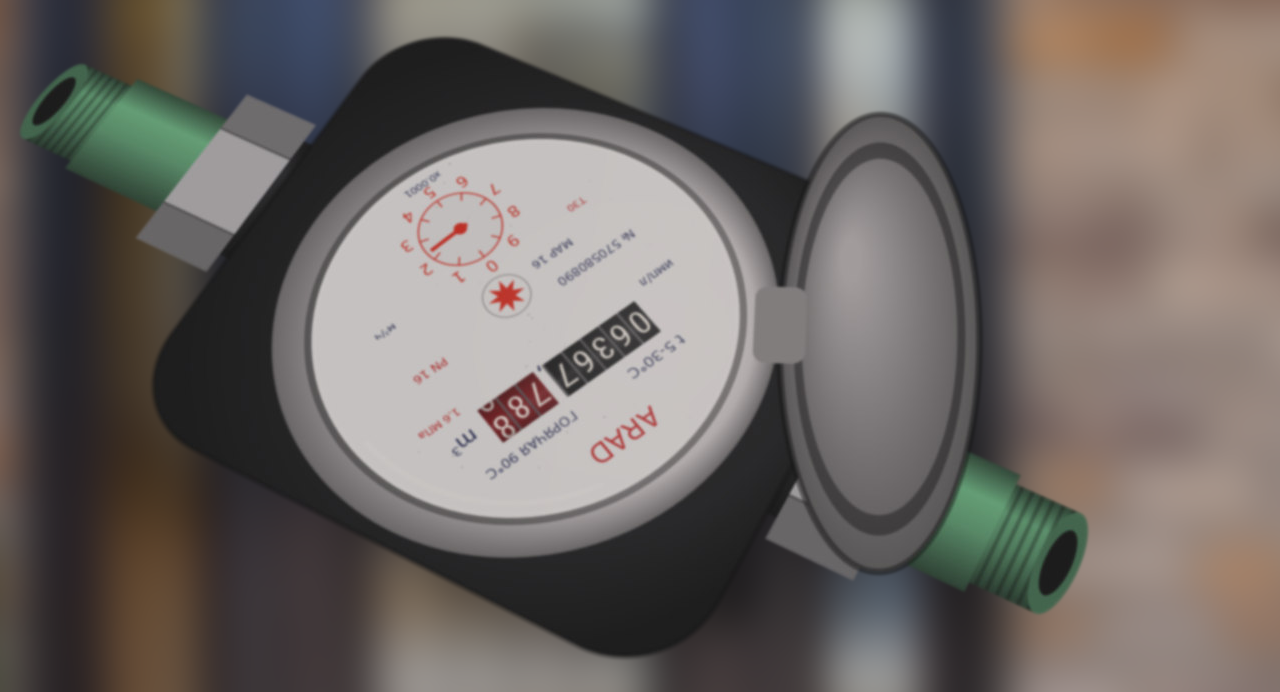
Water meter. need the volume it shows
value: 6367.7882 m³
